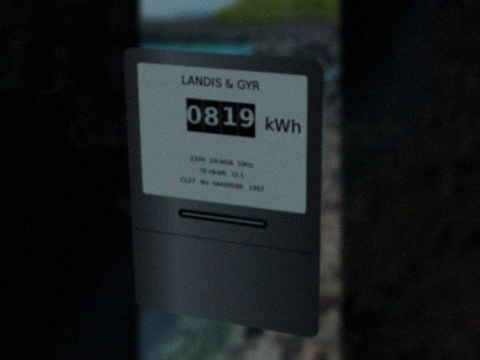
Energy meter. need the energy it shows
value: 819 kWh
